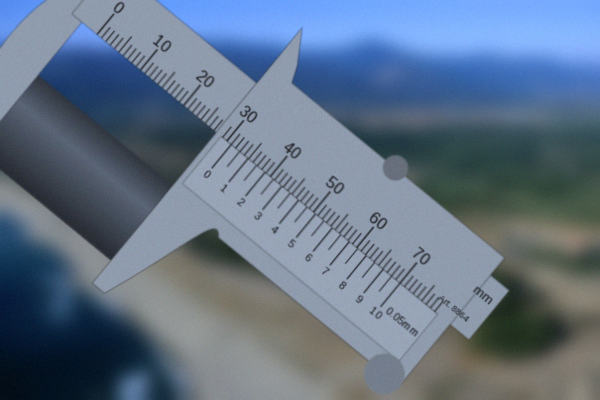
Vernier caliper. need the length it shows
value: 31.0 mm
